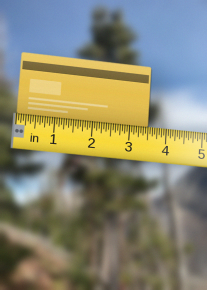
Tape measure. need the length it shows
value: 3.5 in
